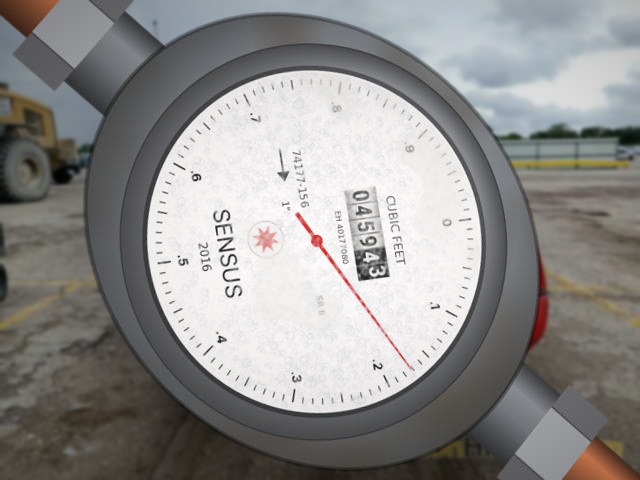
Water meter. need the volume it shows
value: 45943.17 ft³
